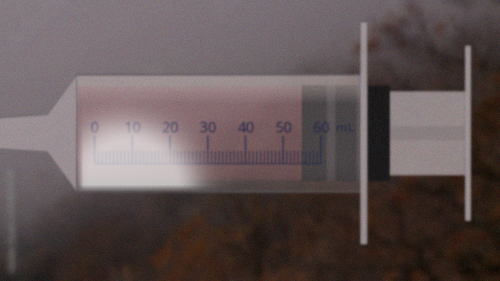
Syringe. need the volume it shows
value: 55 mL
